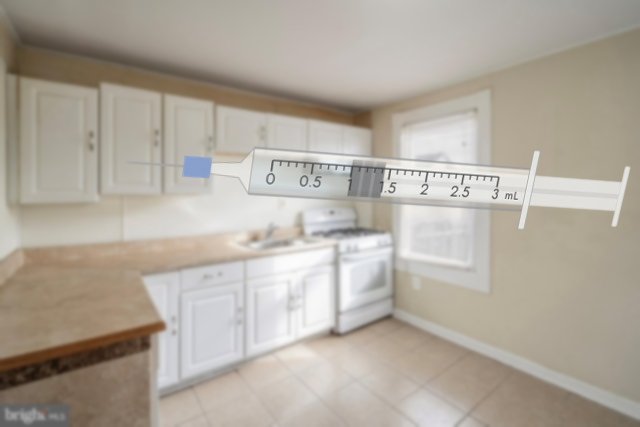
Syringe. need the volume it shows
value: 1 mL
